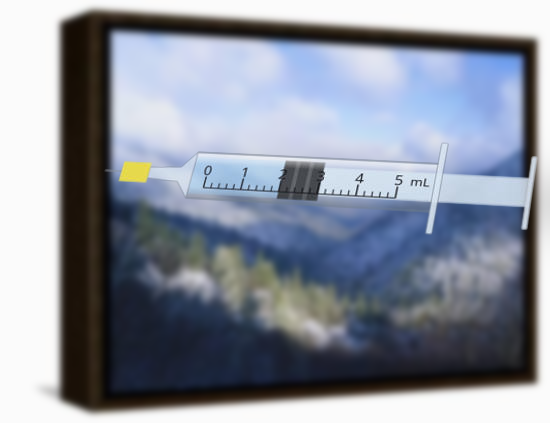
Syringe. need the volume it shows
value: 2 mL
